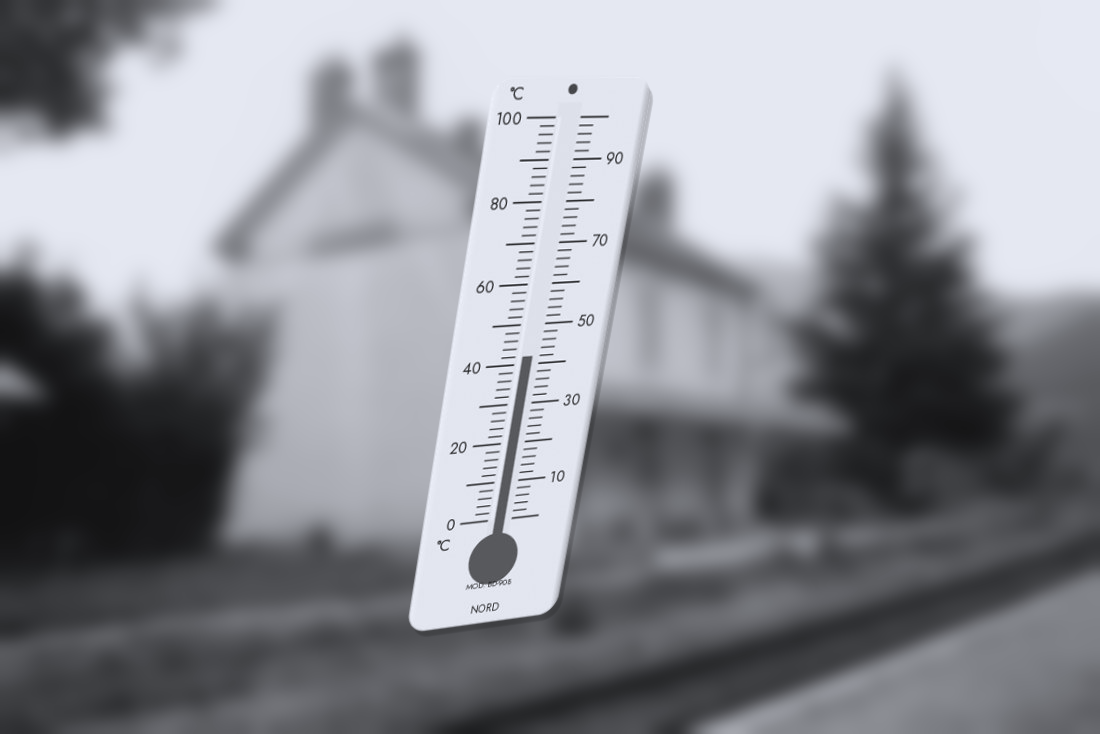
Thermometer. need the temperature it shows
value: 42 °C
